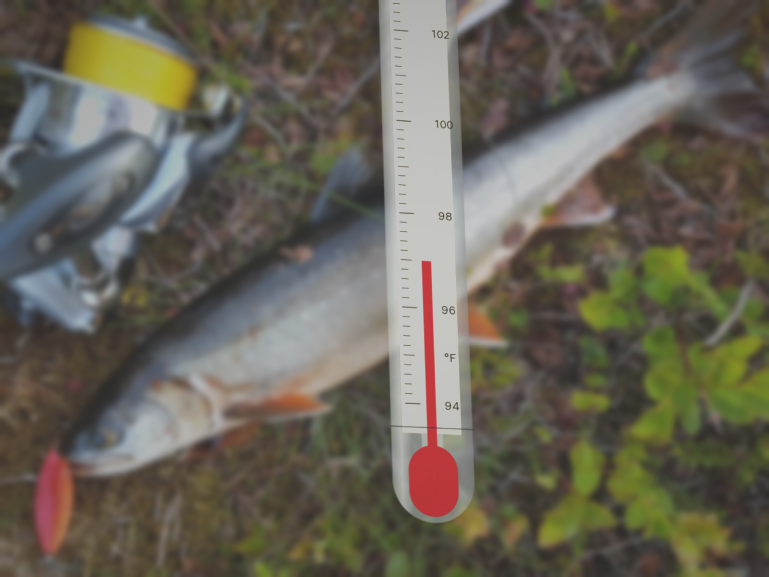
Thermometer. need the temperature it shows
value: 97 °F
